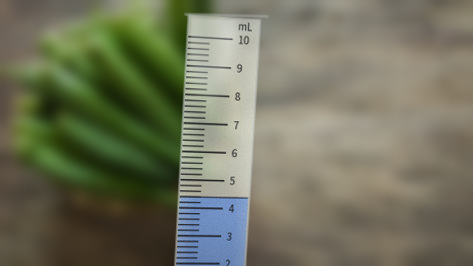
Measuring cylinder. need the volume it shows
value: 4.4 mL
